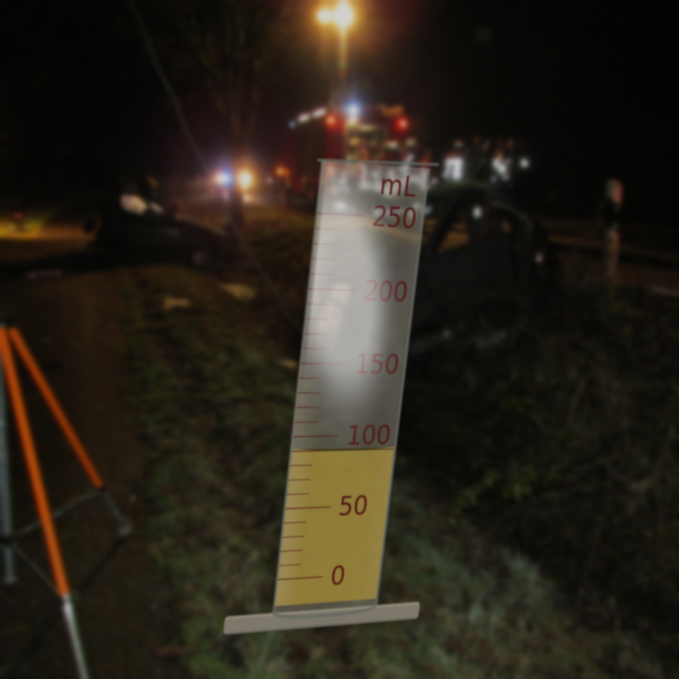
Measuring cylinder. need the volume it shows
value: 90 mL
